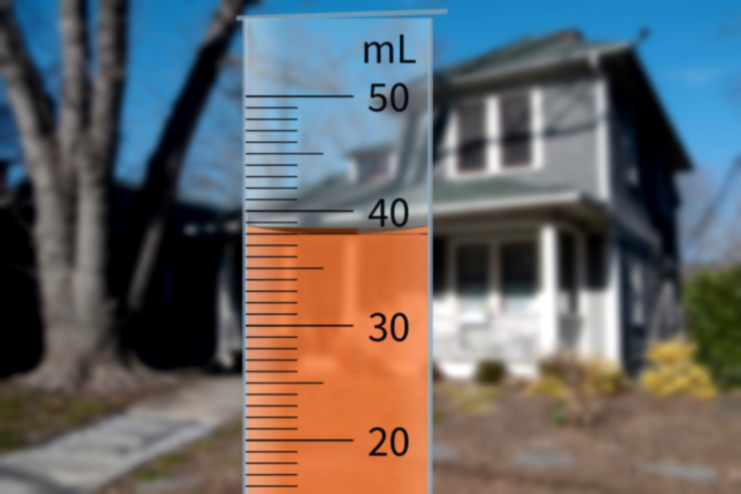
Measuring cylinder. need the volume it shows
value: 38 mL
